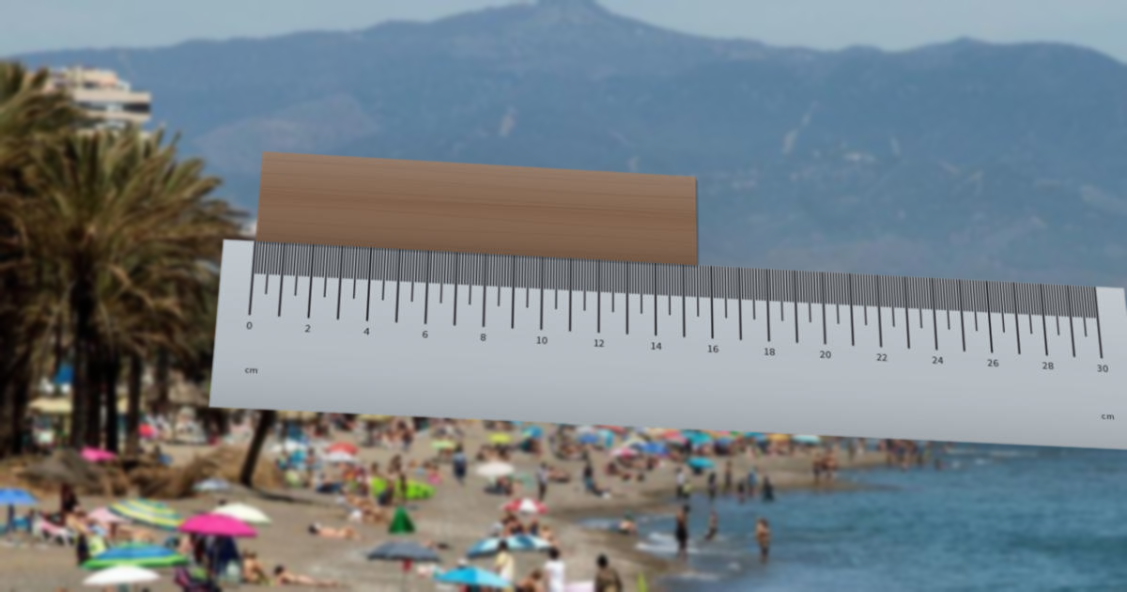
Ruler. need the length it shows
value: 15.5 cm
